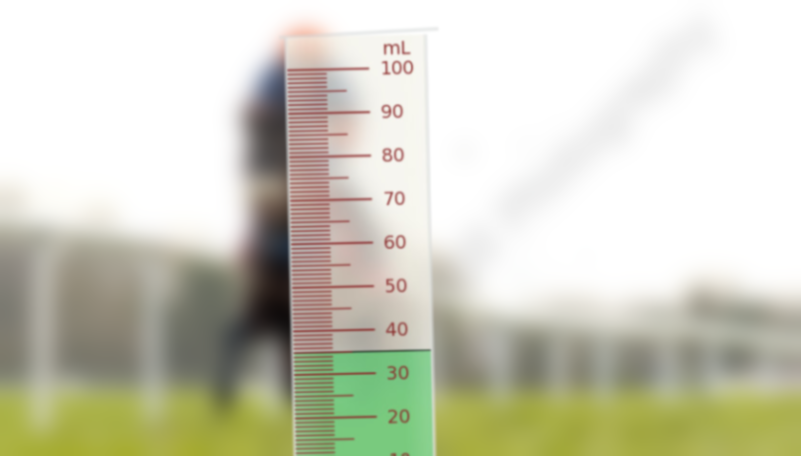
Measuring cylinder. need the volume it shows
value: 35 mL
